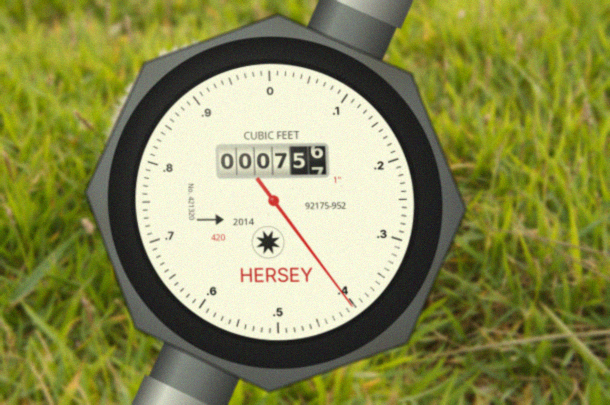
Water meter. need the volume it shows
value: 756.40 ft³
